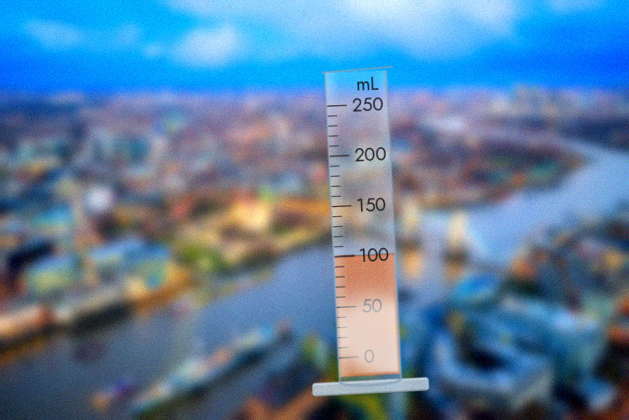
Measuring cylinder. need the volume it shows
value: 100 mL
